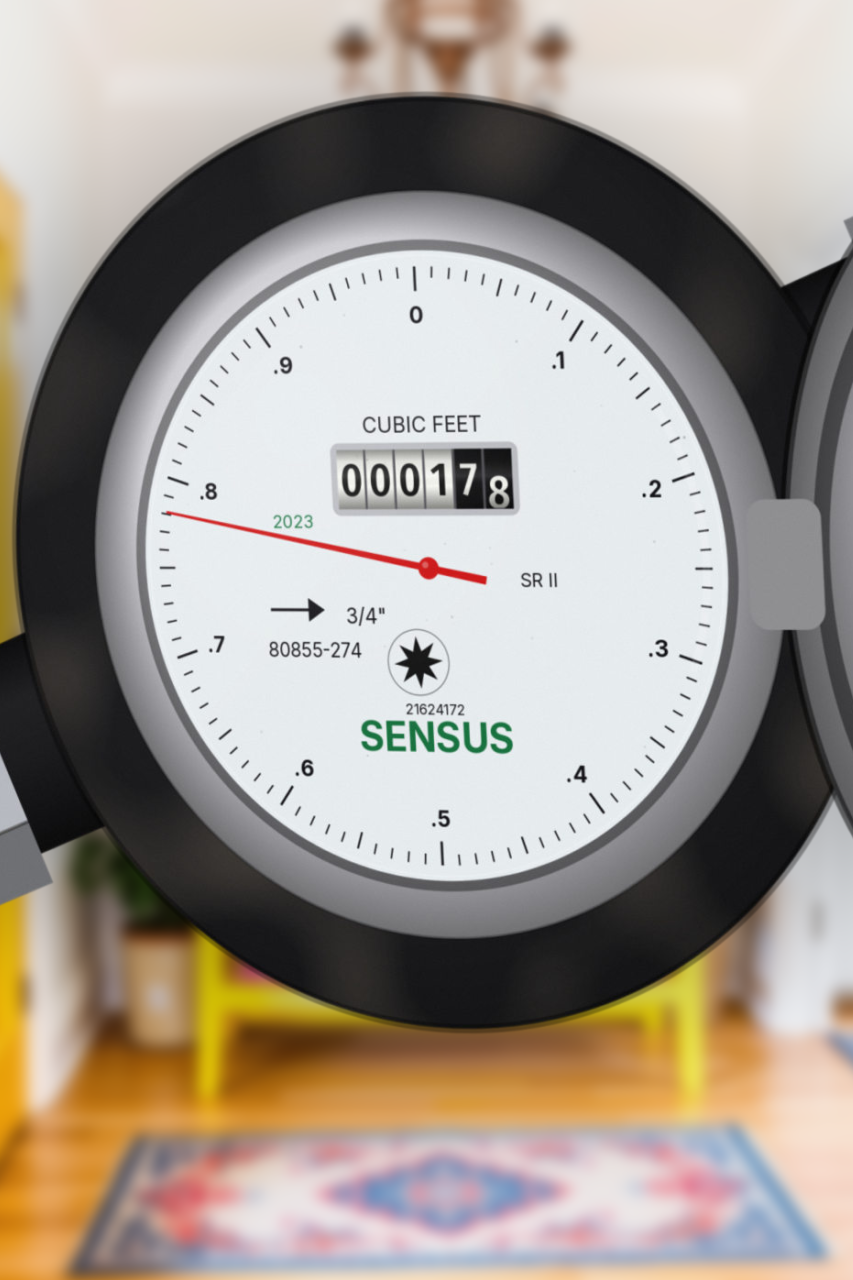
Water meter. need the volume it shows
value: 177.78 ft³
